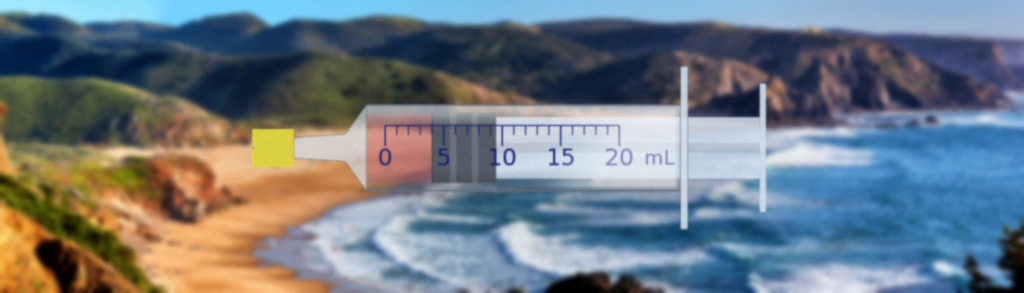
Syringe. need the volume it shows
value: 4 mL
